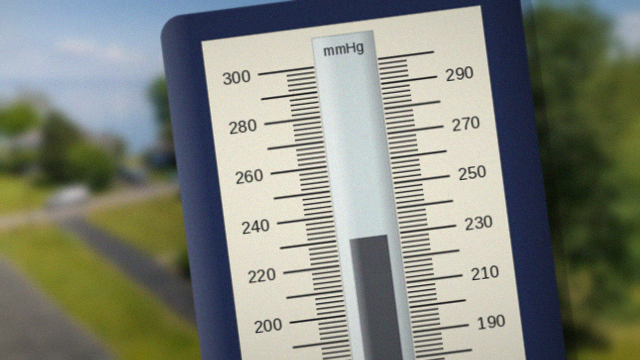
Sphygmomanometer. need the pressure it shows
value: 230 mmHg
